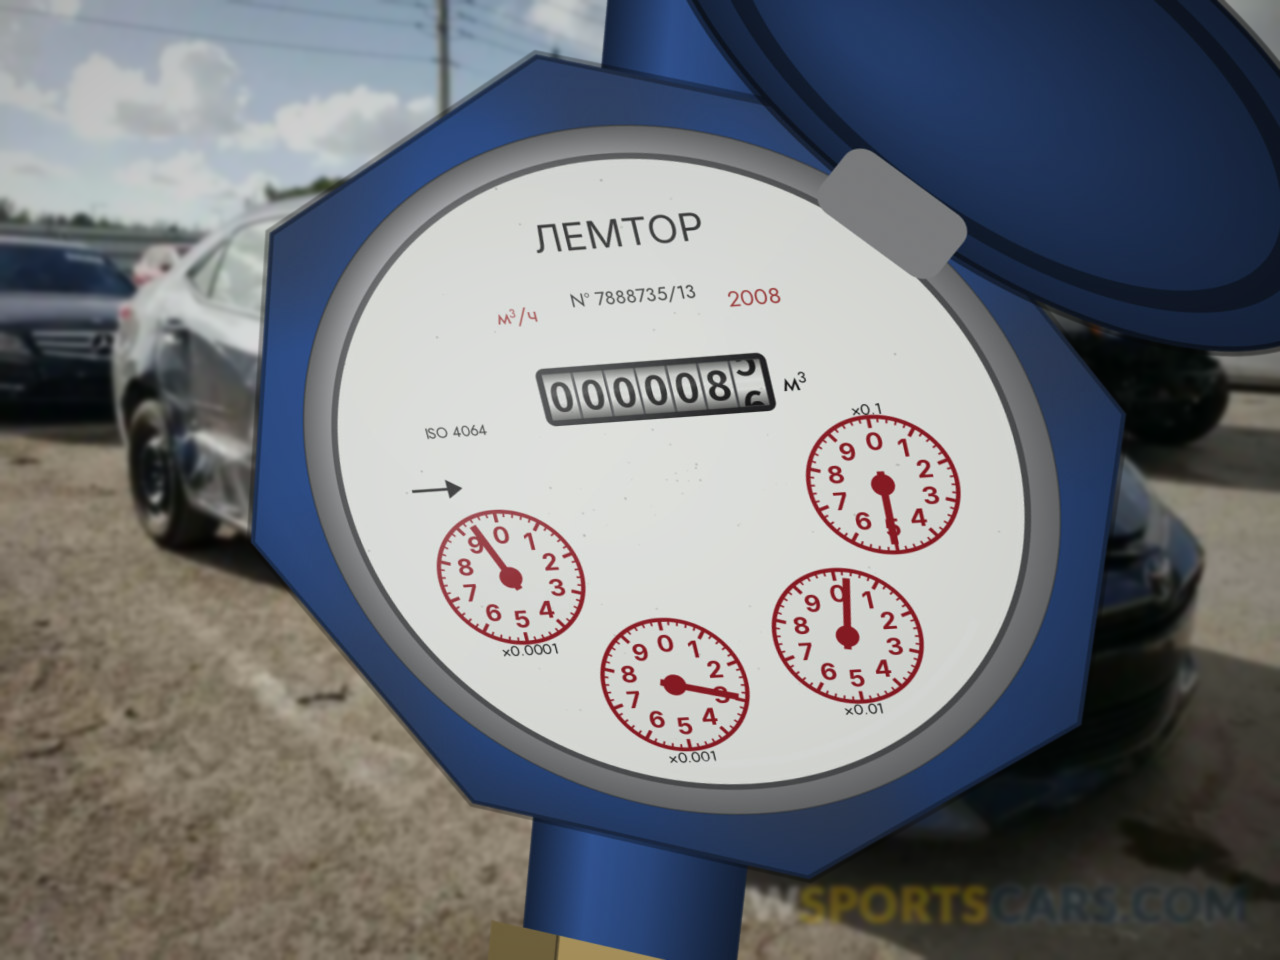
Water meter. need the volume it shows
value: 85.5029 m³
